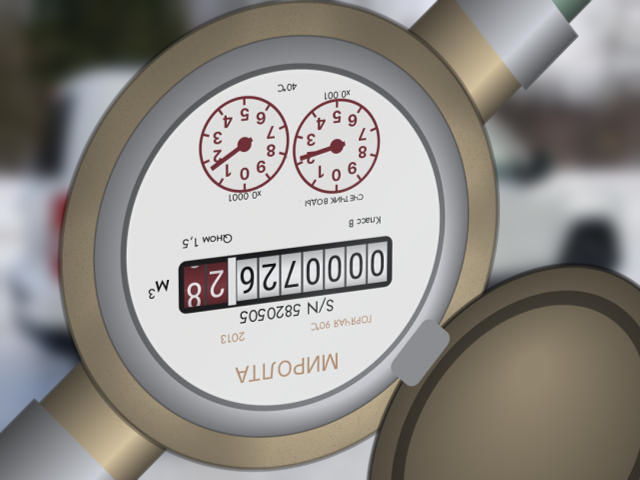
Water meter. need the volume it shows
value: 726.2821 m³
